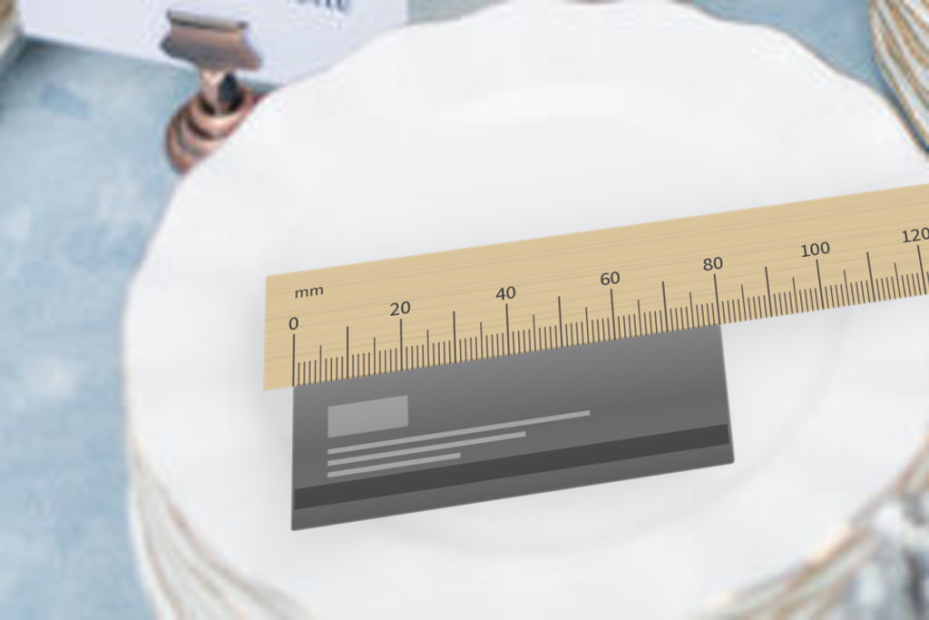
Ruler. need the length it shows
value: 80 mm
